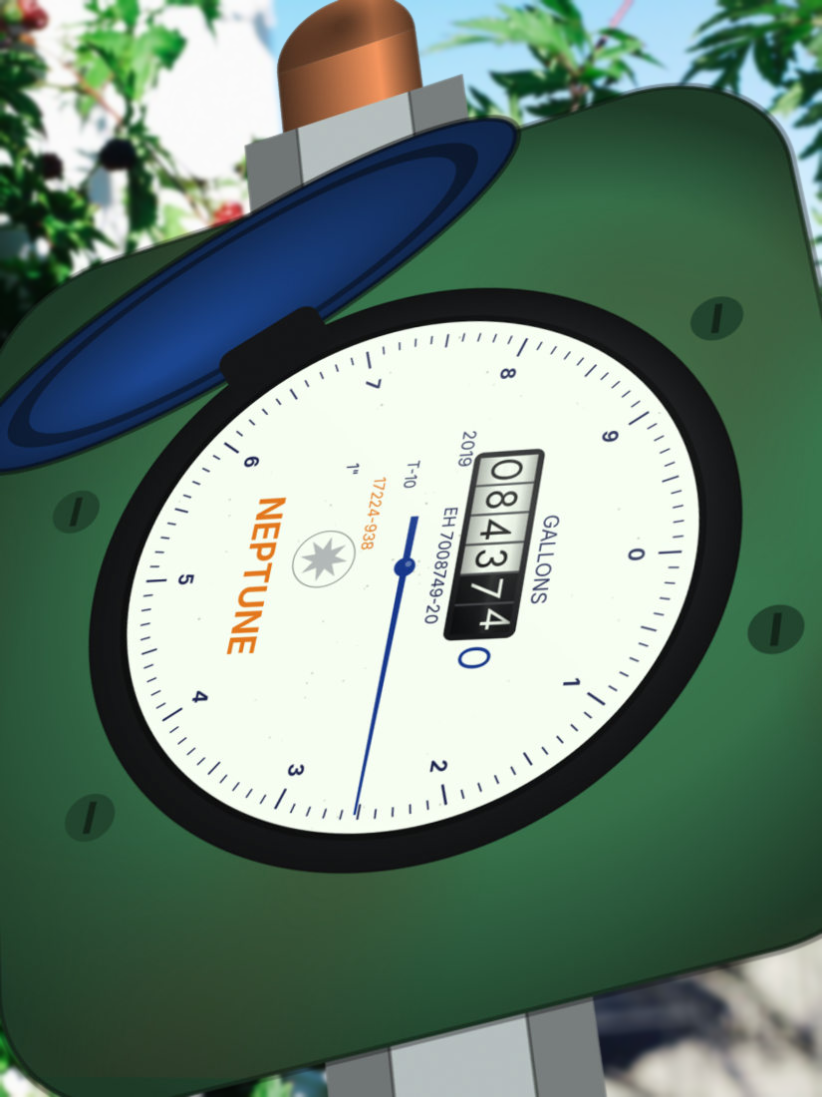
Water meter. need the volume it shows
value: 843742.5 gal
